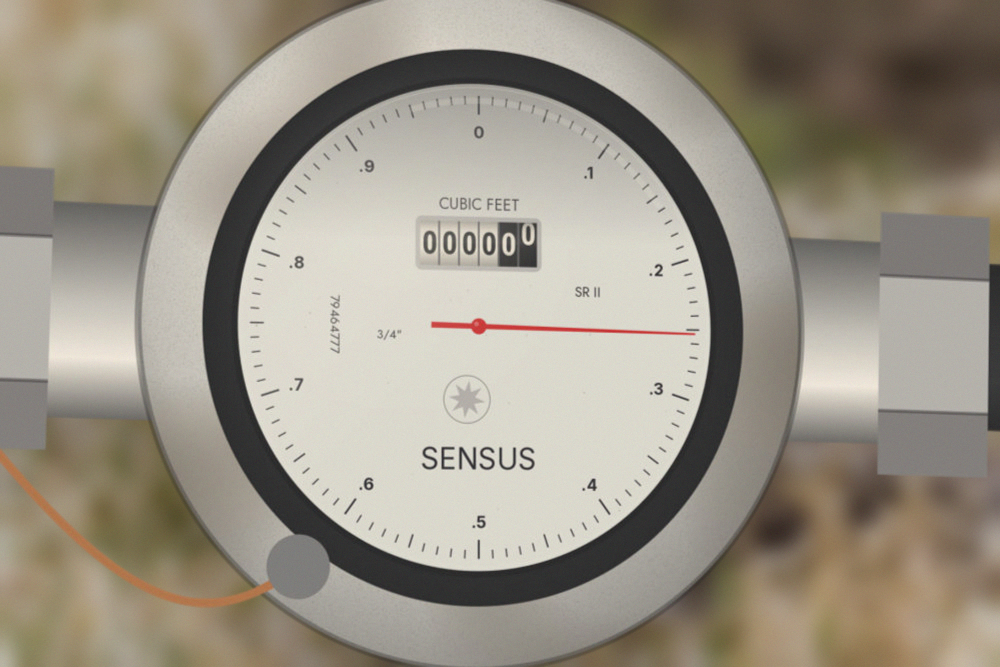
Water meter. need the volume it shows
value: 0.25 ft³
